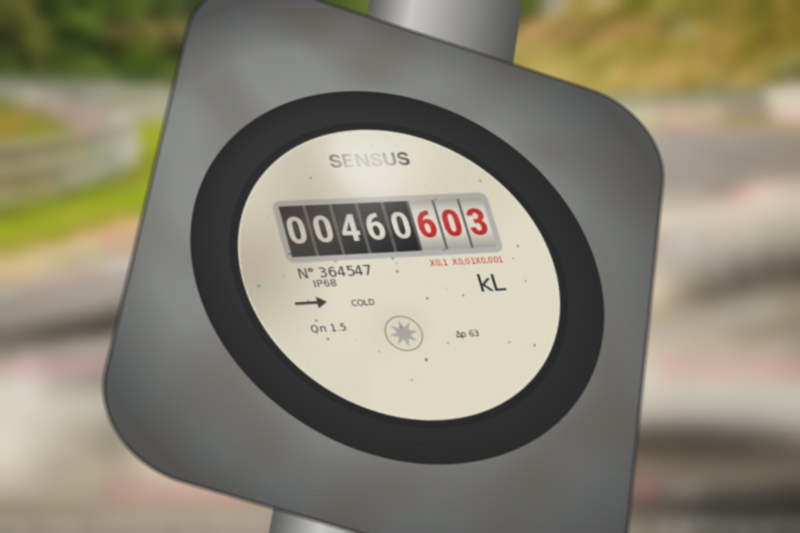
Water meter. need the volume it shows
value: 460.603 kL
